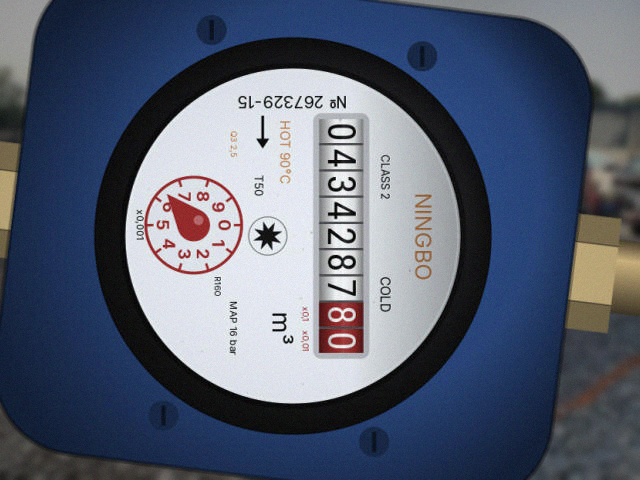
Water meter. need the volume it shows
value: 434287.806 m³
